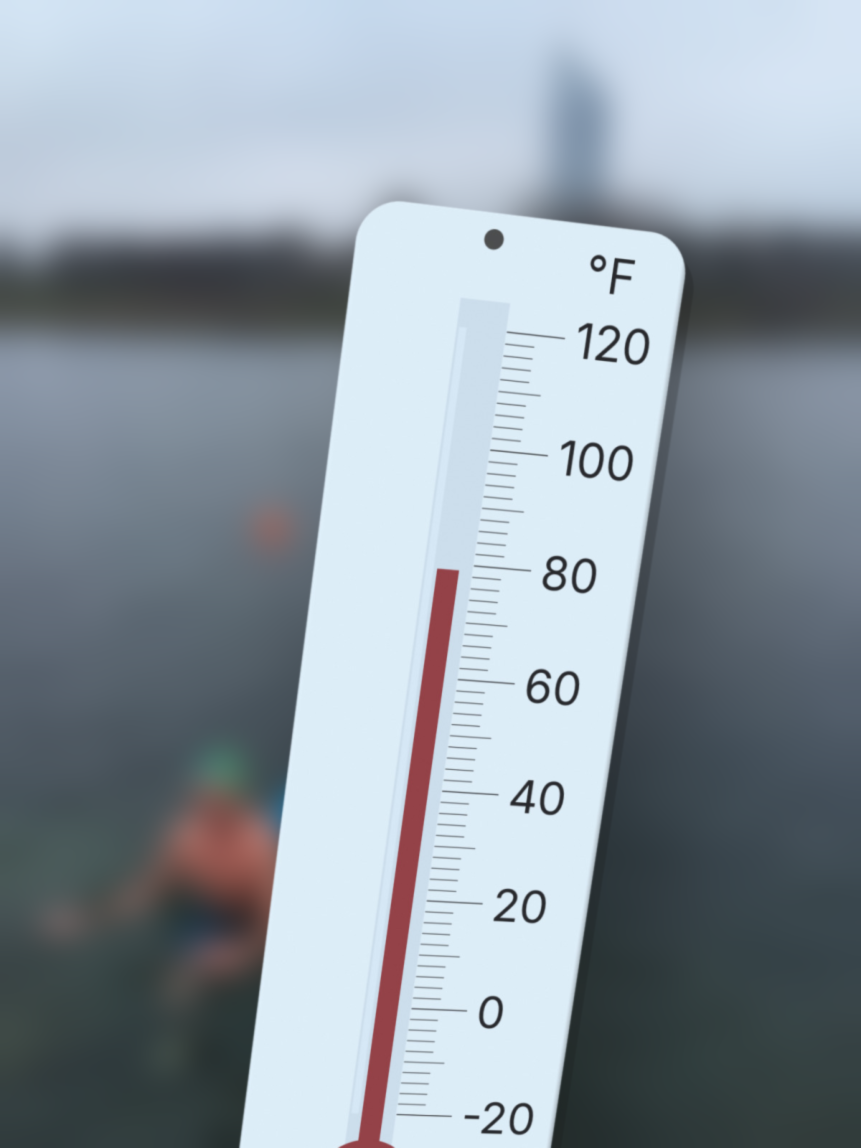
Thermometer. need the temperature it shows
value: 79 °F
